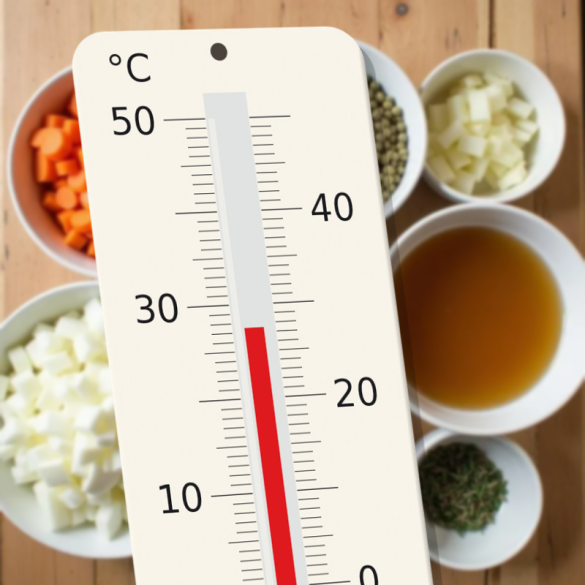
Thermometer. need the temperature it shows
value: 27.5 °C
